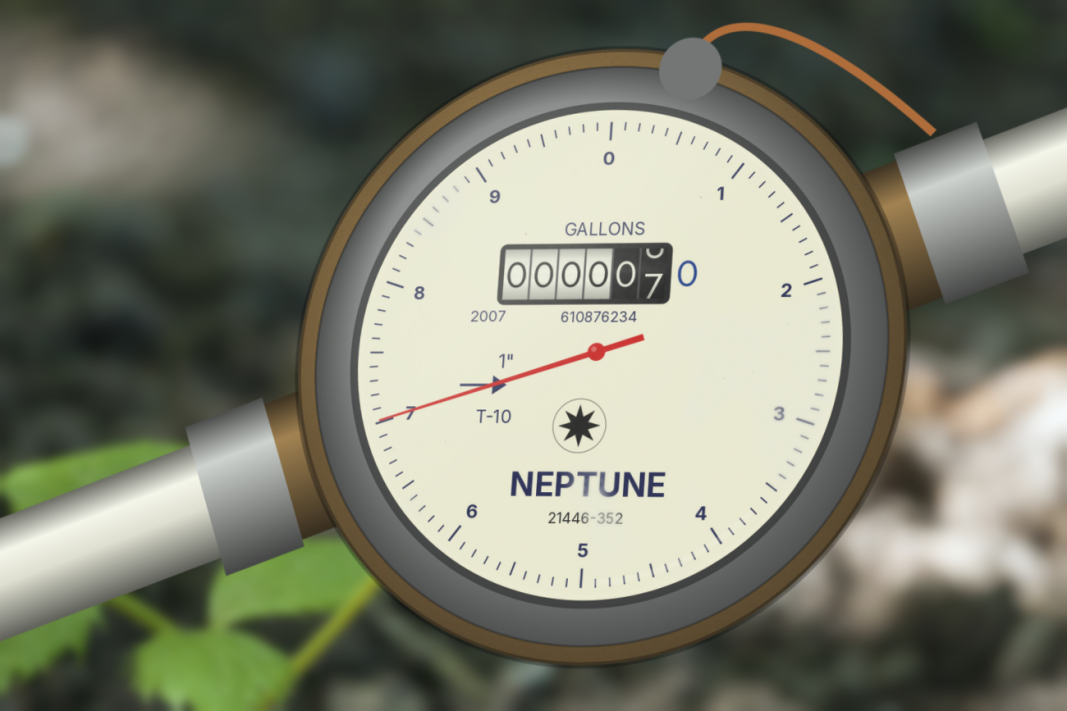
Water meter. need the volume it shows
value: 67.0 gal
